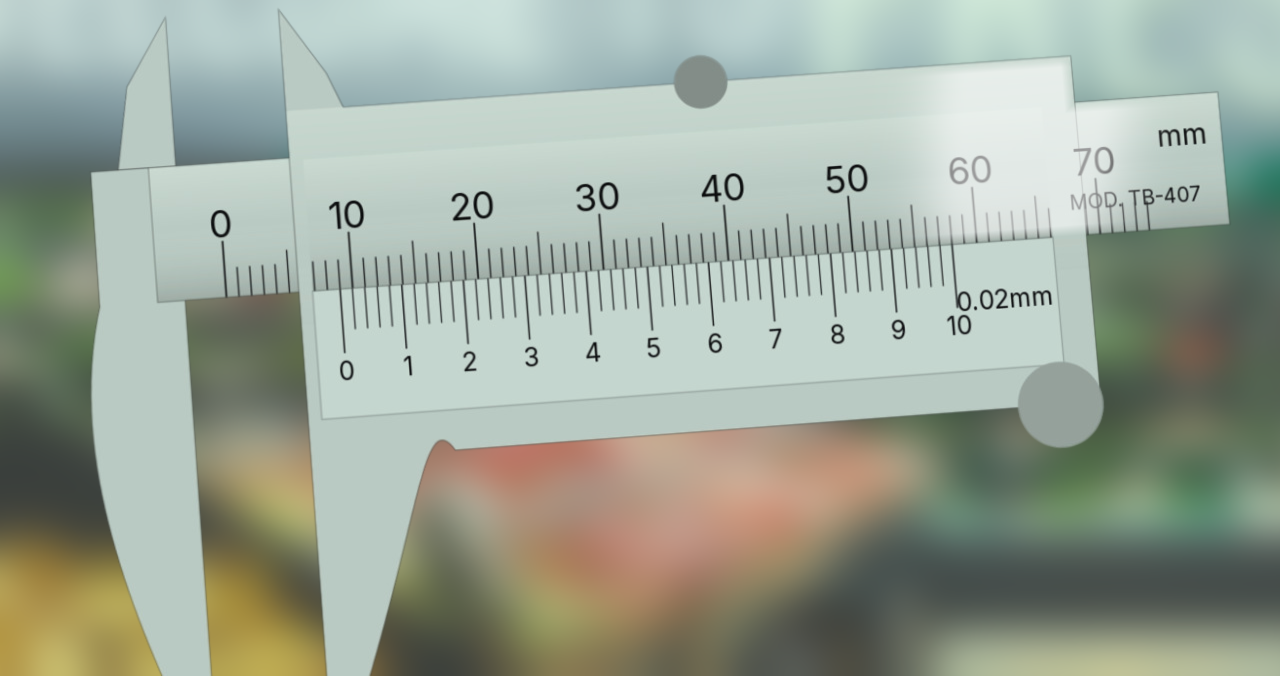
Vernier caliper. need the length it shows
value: 9.0 mm
